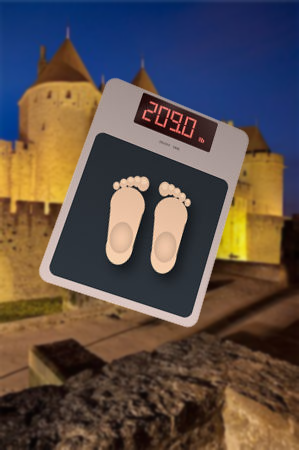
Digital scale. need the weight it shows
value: 209.0 lb
